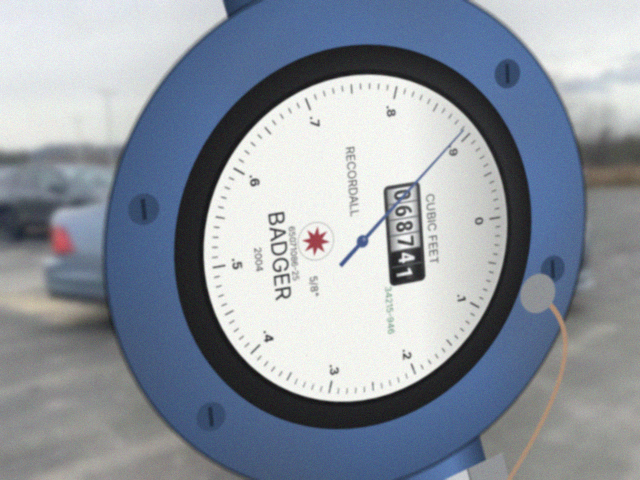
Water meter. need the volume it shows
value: 68740.89 ft³
